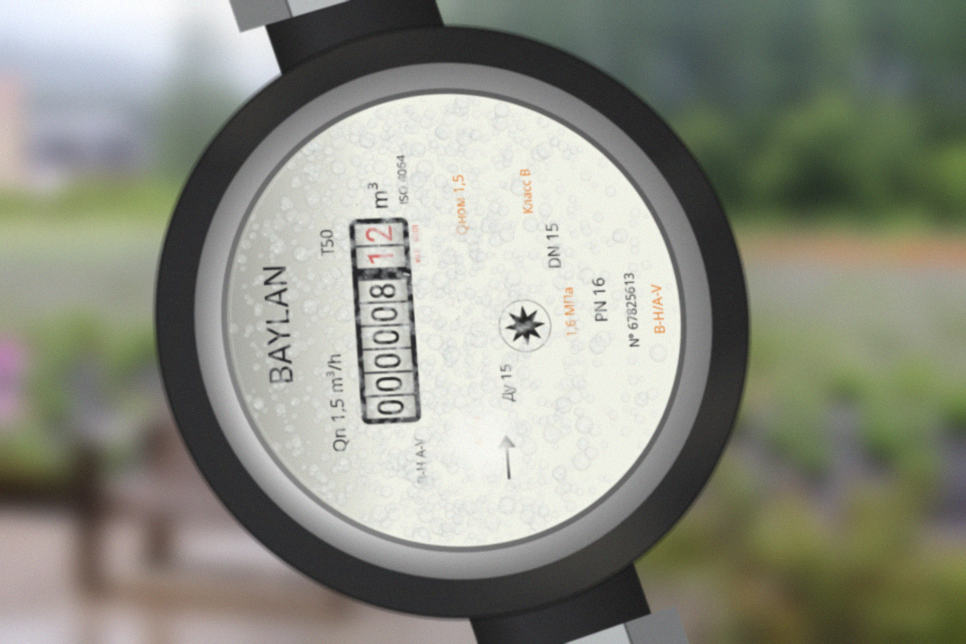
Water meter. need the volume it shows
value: 8.12 m³
